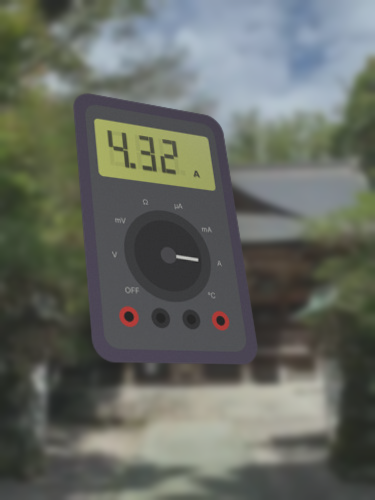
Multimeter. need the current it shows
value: 4.32 A
